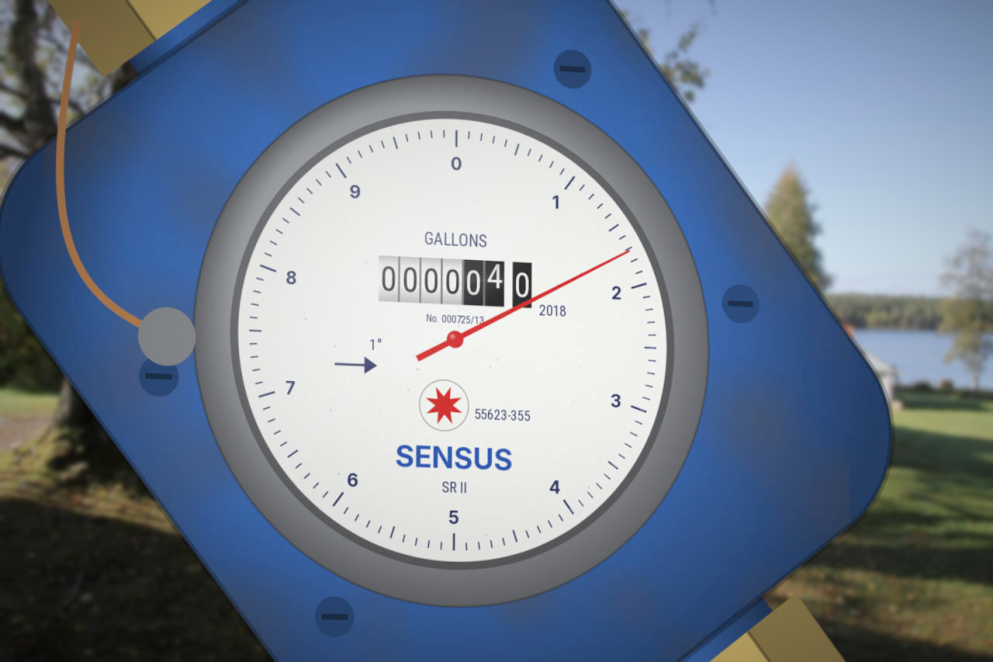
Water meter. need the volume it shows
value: 41.7 gal
